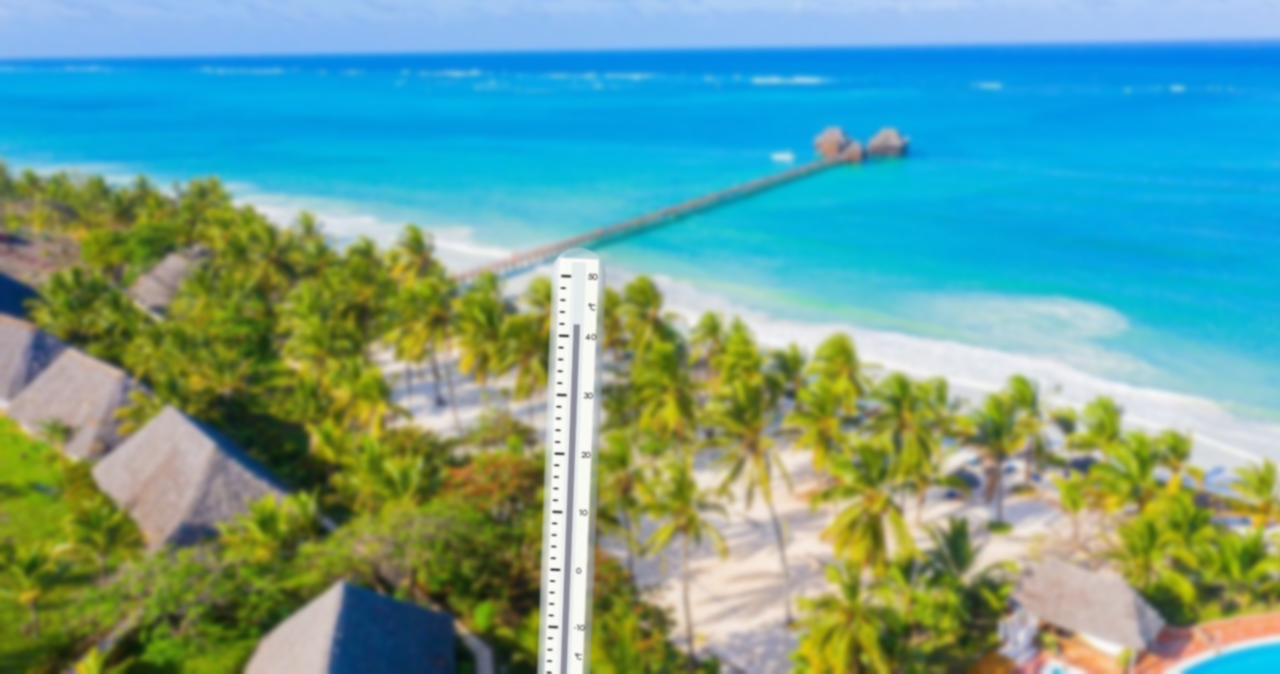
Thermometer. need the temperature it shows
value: 42 °C
